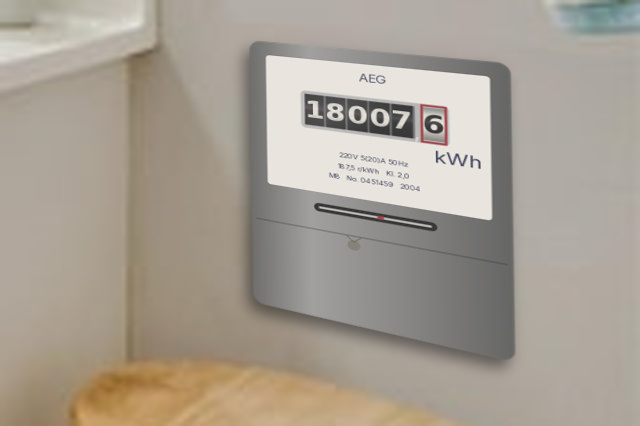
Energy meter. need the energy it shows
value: 18007.6 kWh
